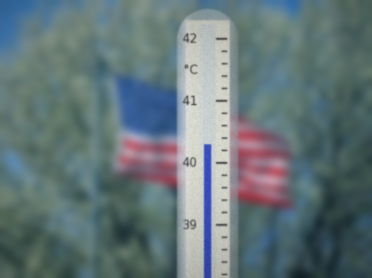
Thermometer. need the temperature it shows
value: 40.3 °C
